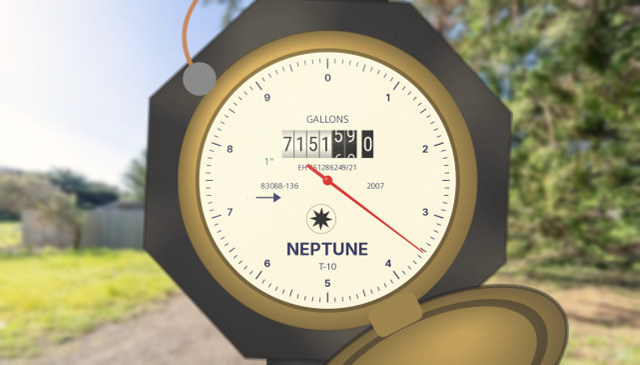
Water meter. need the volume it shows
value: 7151593.5 gal
